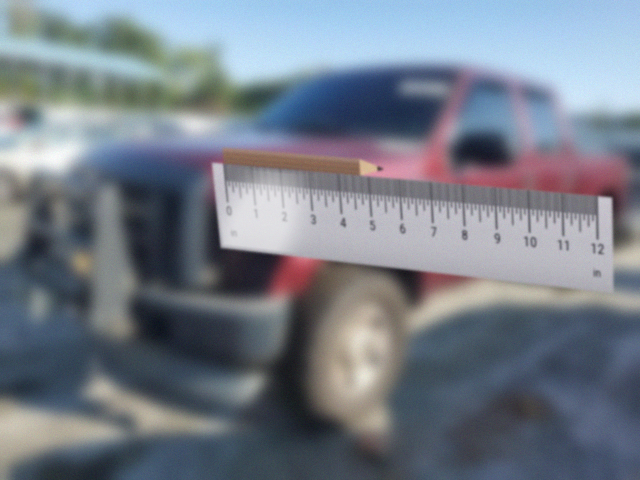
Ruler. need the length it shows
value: 5.5 in
